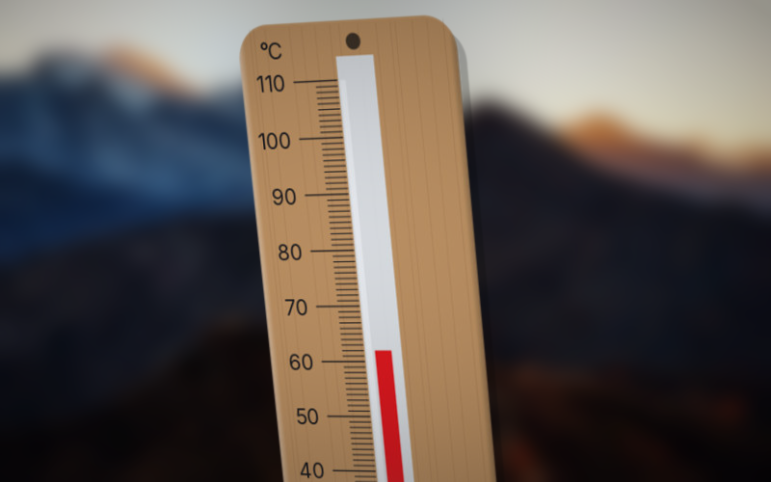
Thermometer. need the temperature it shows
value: 62 °C
